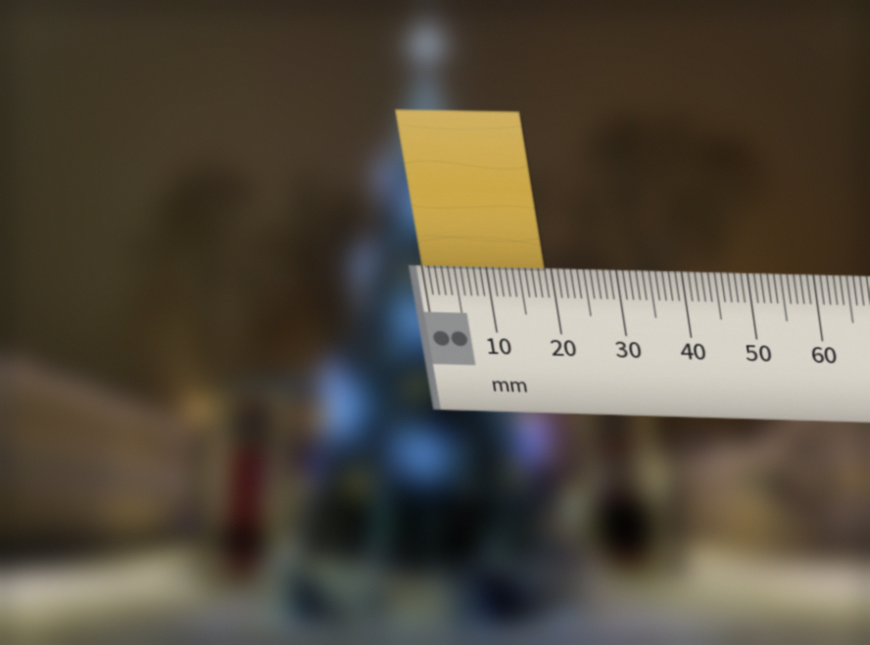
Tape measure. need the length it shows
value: 19 mm
